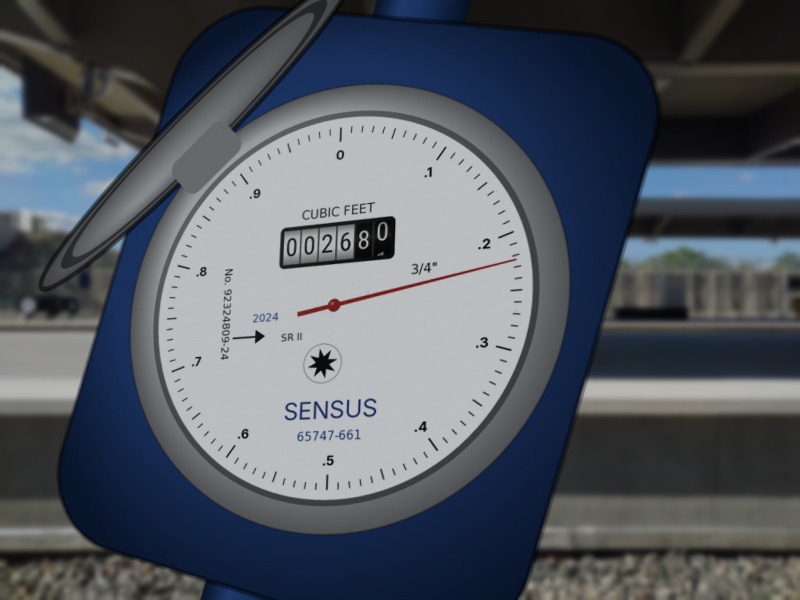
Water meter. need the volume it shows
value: 2680.22 ft³
